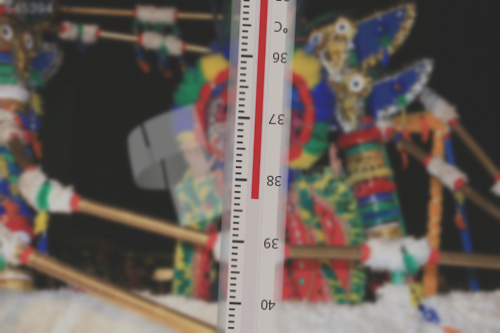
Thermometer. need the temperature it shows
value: 38.3 °C
